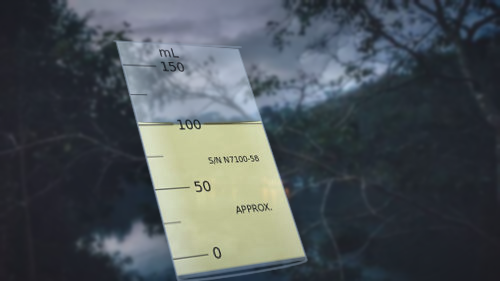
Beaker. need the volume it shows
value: 100 mL
